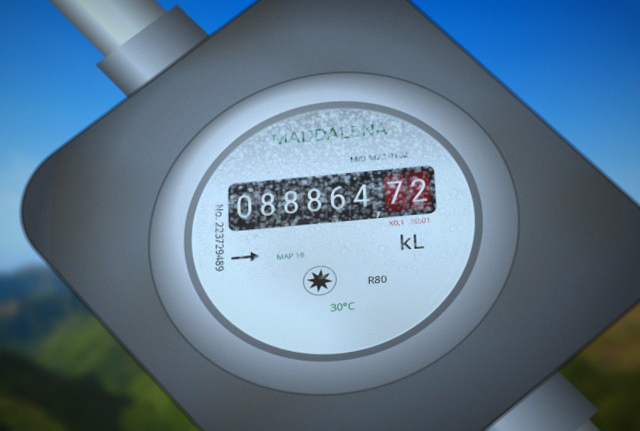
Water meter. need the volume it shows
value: 88864.72 kL
